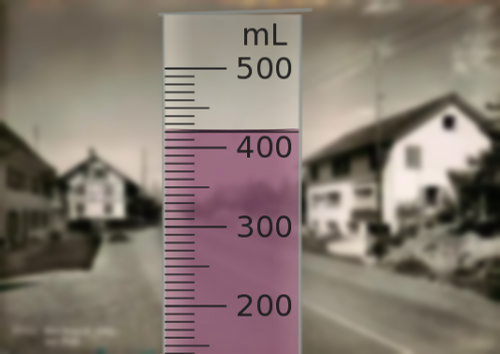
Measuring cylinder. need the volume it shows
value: 420 mL
